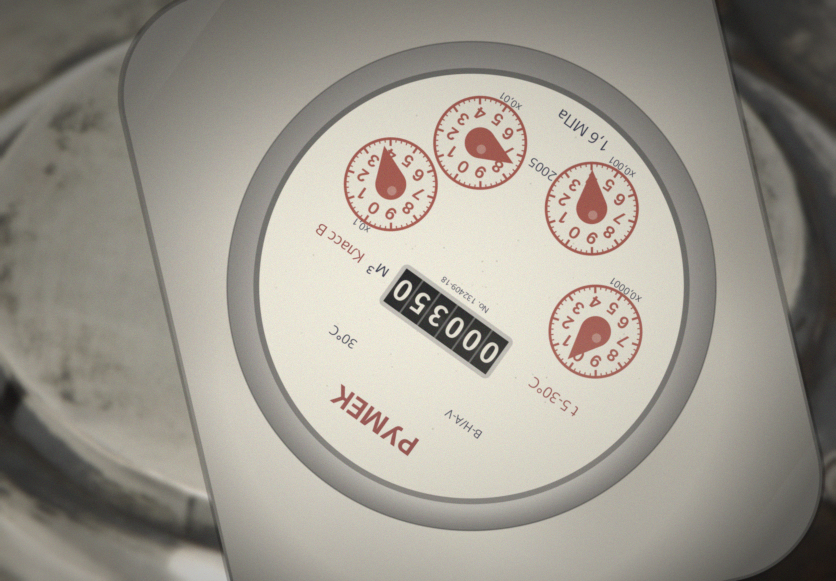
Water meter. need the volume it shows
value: 350.3740 m³
